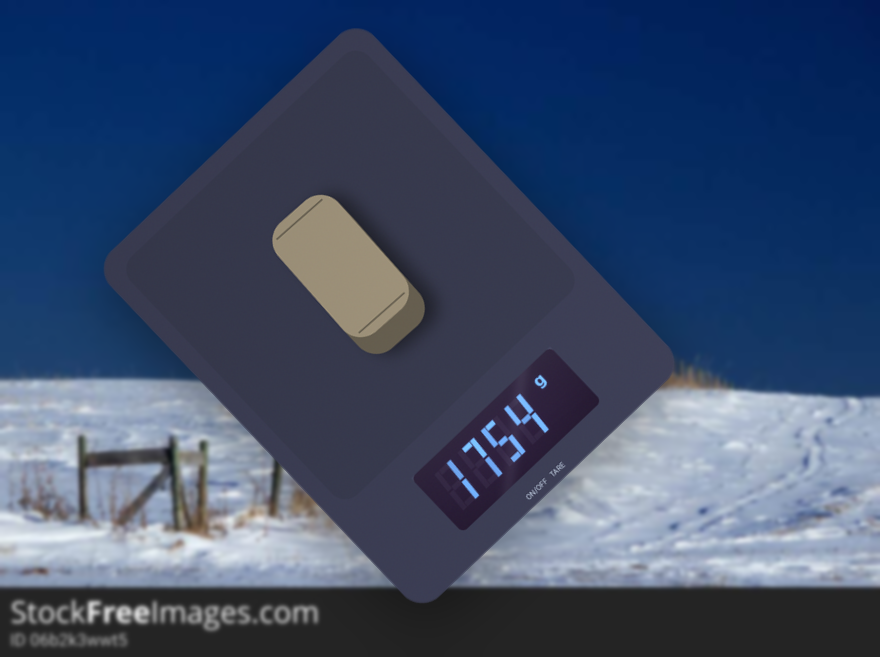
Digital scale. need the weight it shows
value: 1754 g
